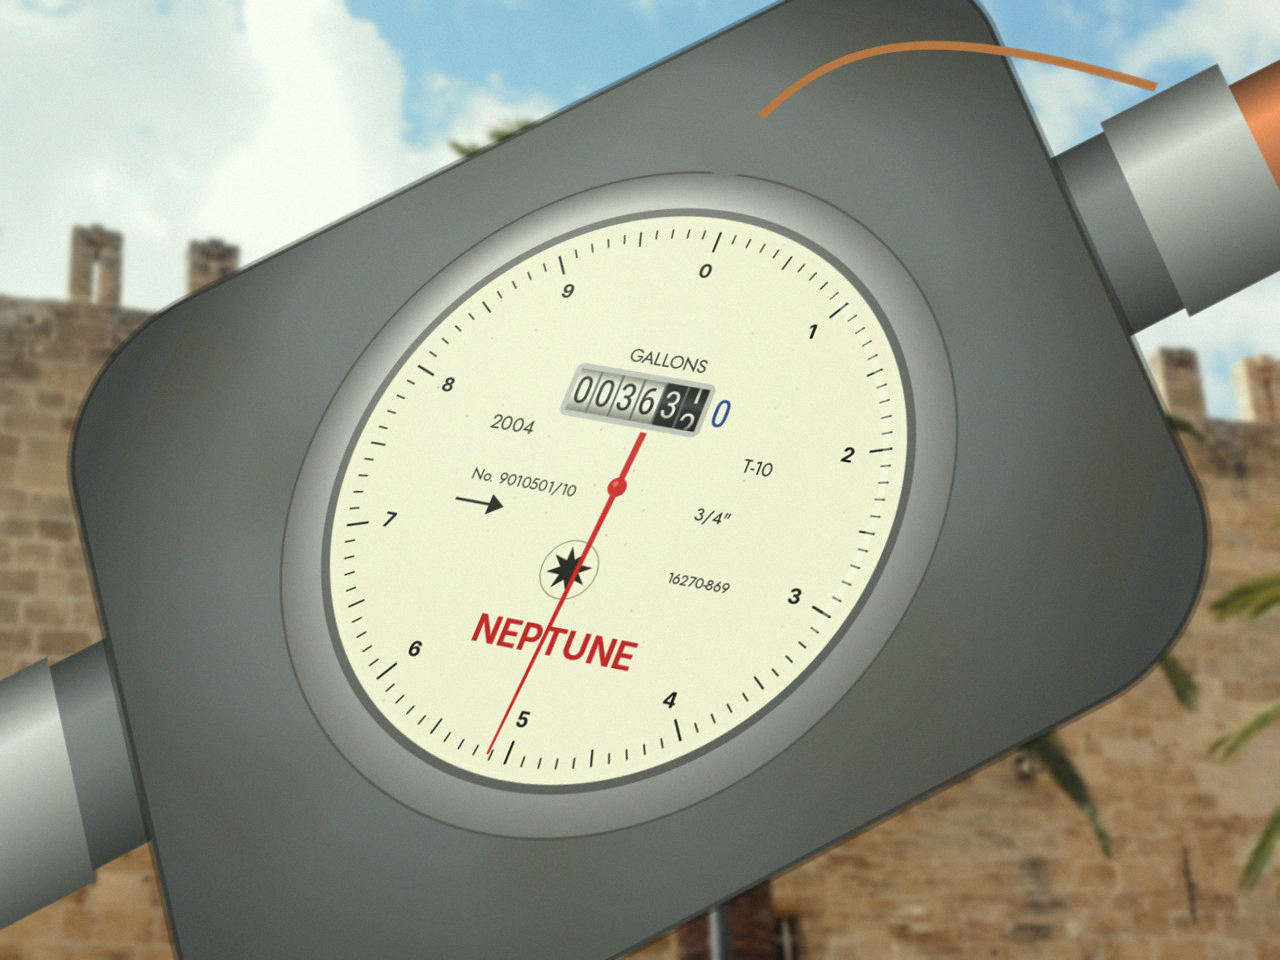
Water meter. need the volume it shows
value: 36315.1 gal
